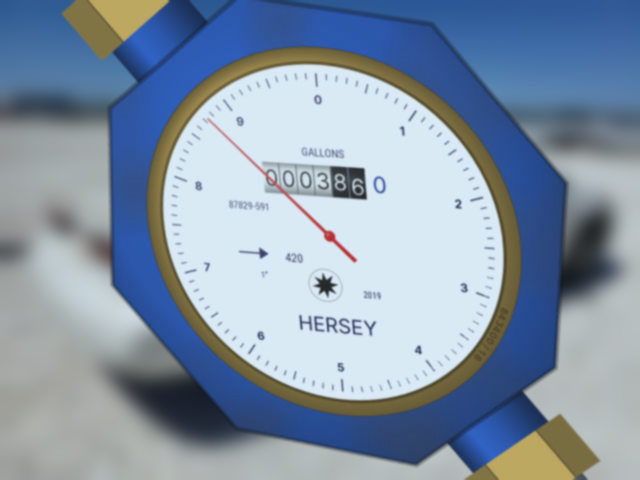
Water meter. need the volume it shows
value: 3858.7 gal
